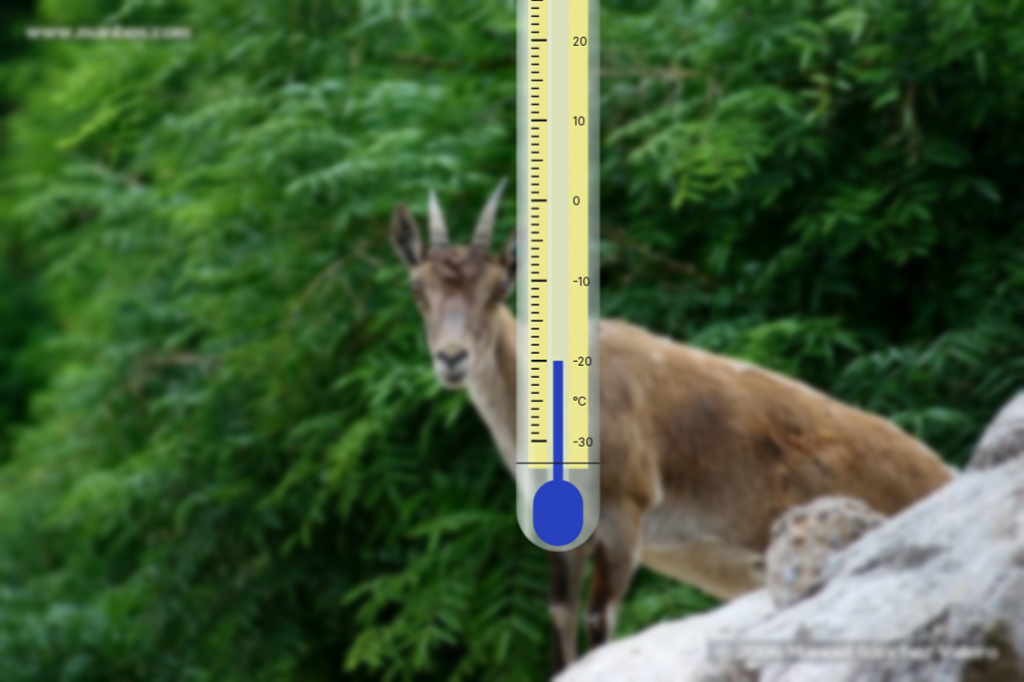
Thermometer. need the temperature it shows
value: -20 °C
